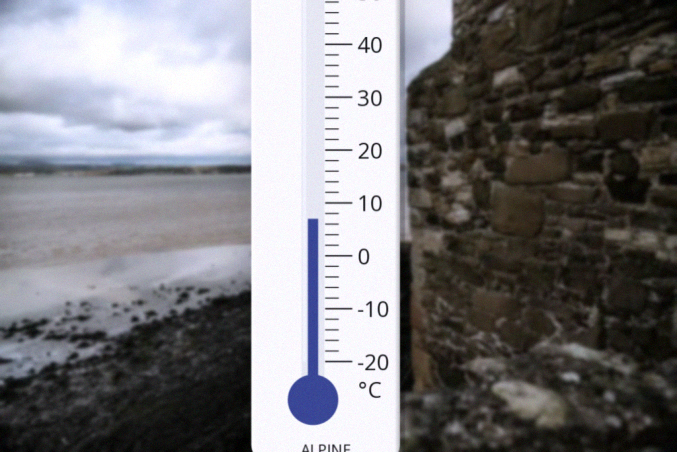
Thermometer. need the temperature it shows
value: 7 °C
